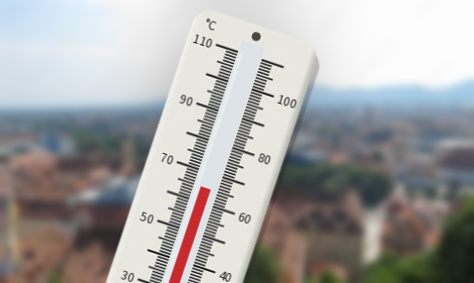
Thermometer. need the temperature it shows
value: 65 °C
